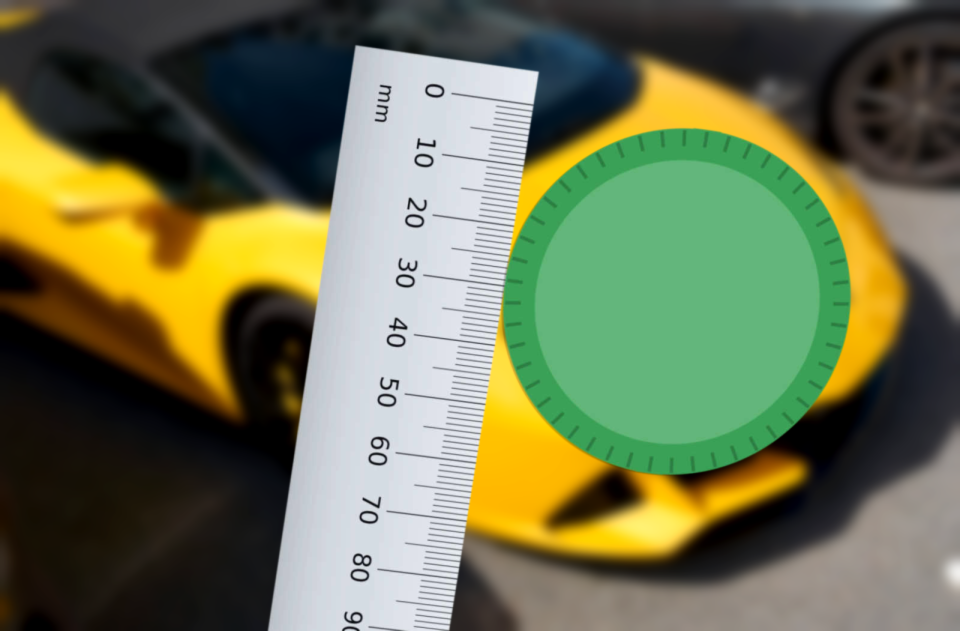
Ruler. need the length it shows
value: 58 mm
